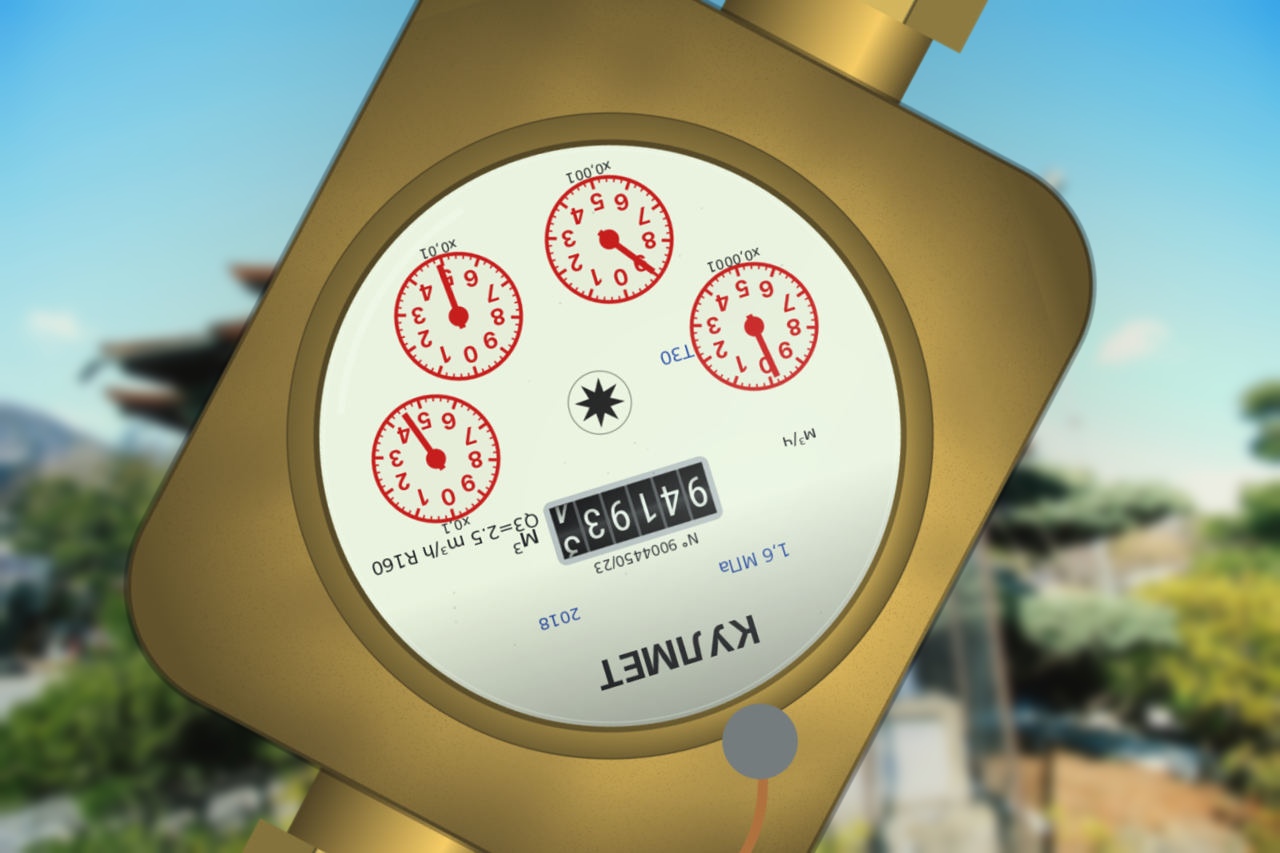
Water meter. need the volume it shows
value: 941933.4489 m³
